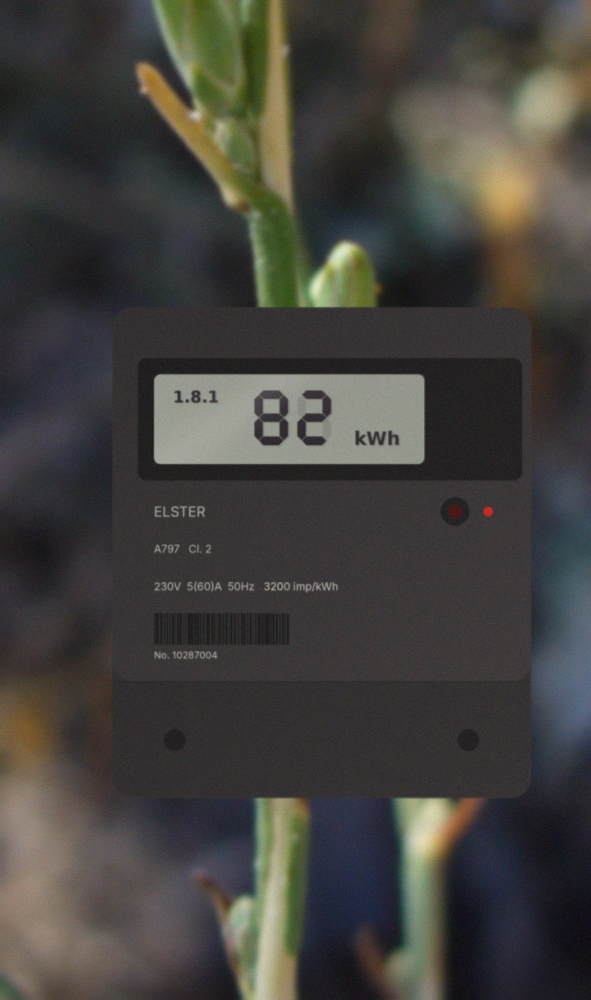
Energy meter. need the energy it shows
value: 82 kWh
